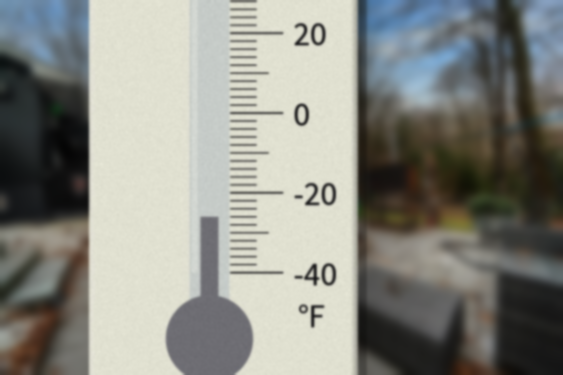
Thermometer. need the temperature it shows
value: -26 °F
